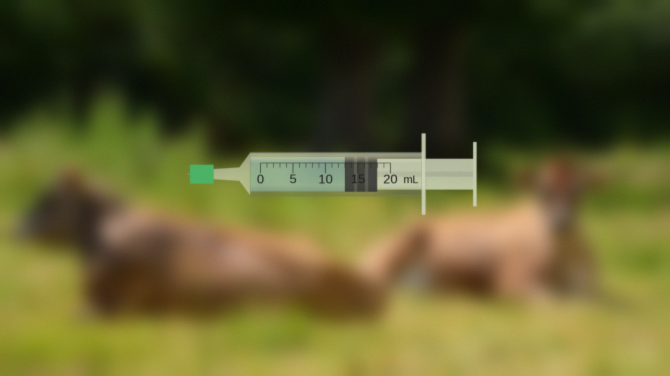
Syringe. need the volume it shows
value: 13 mL
